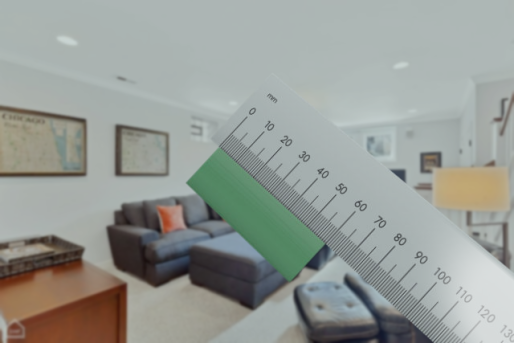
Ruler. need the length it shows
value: 60 mm
